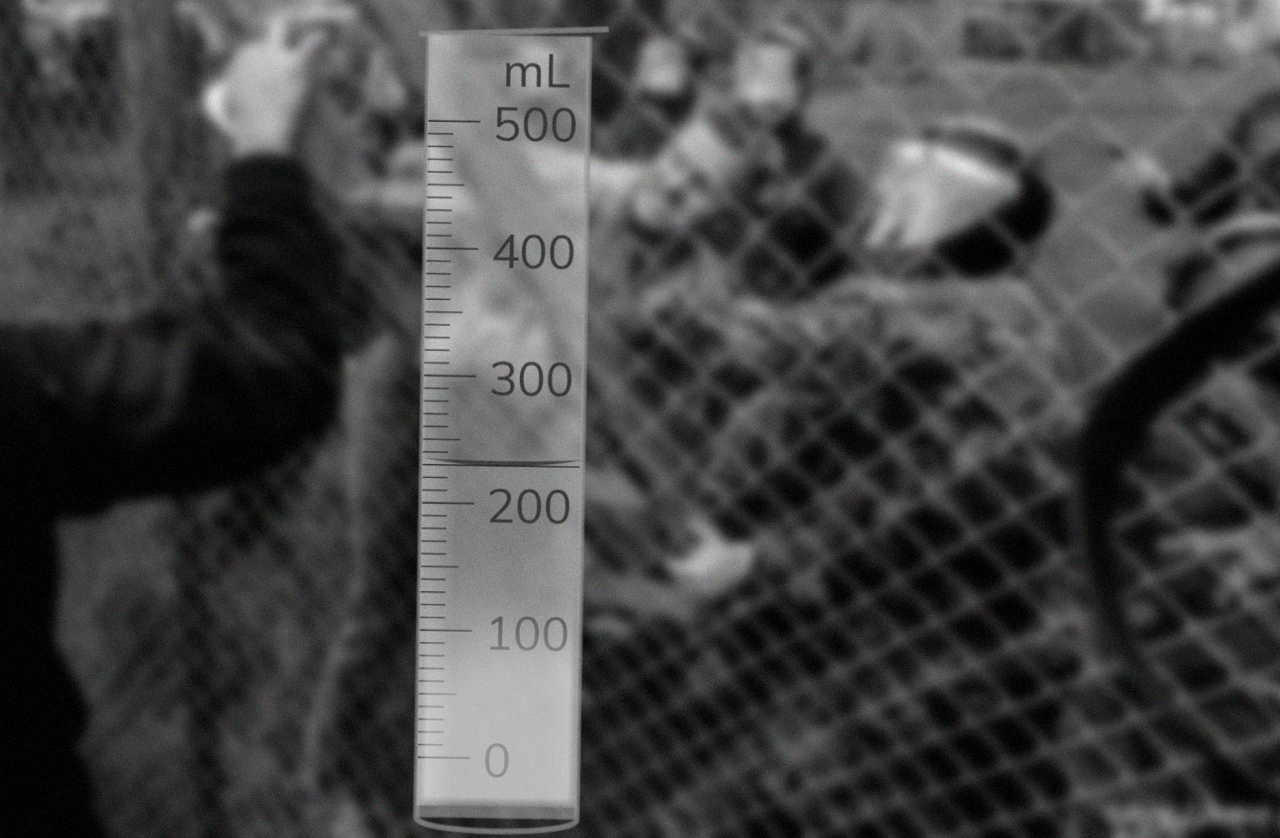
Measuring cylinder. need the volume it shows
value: 230 mL
